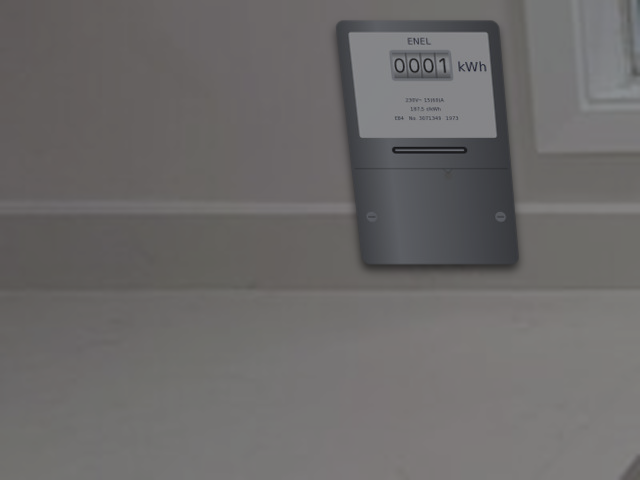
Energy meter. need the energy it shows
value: 1 kWh
